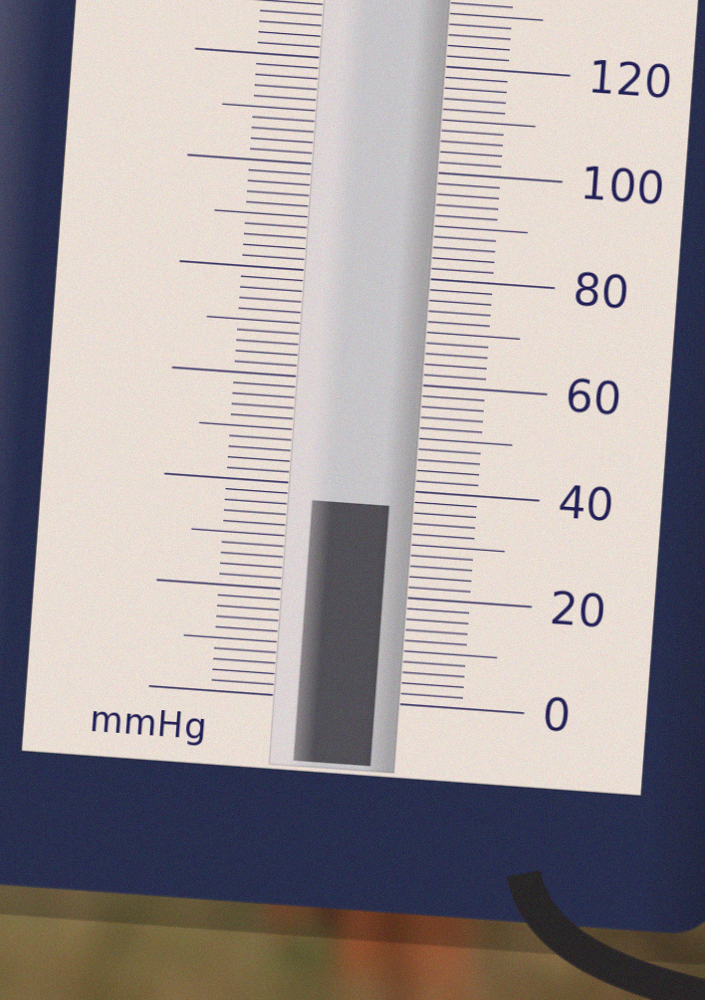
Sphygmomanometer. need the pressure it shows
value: 37 mmHg
